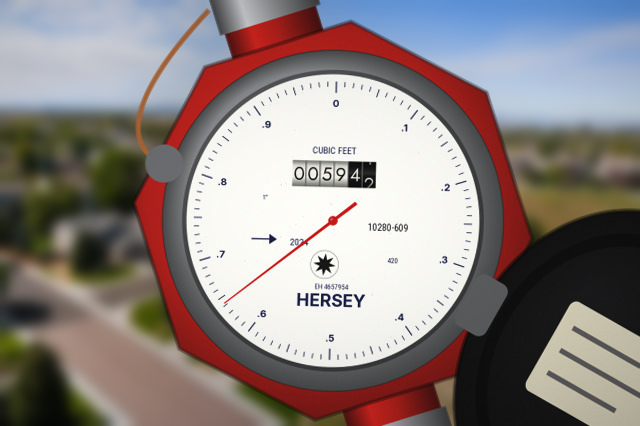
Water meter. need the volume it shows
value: 5941.64 ft³
